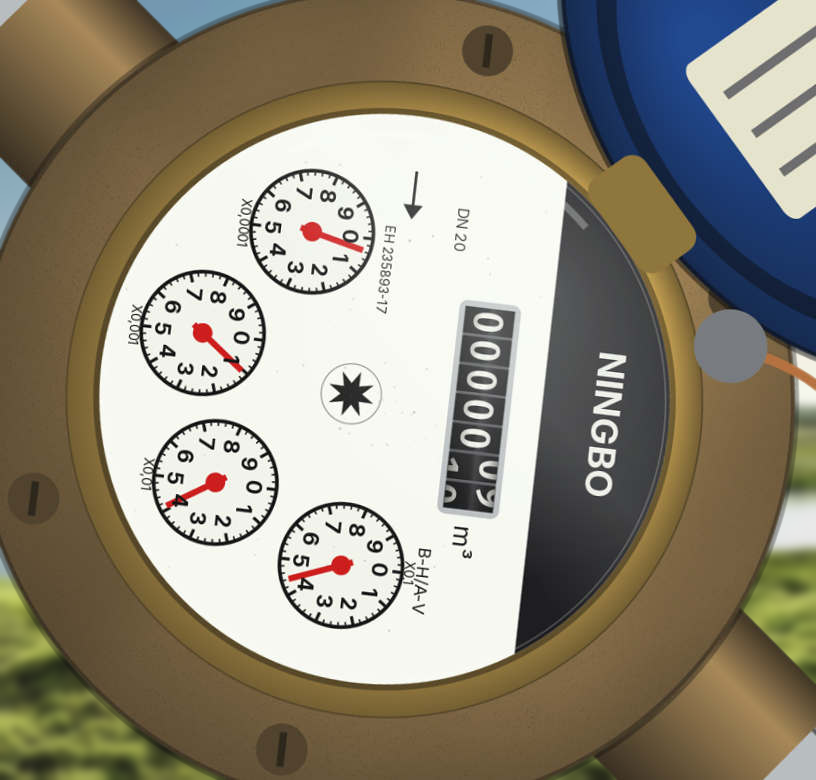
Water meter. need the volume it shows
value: 9.4410 m³
